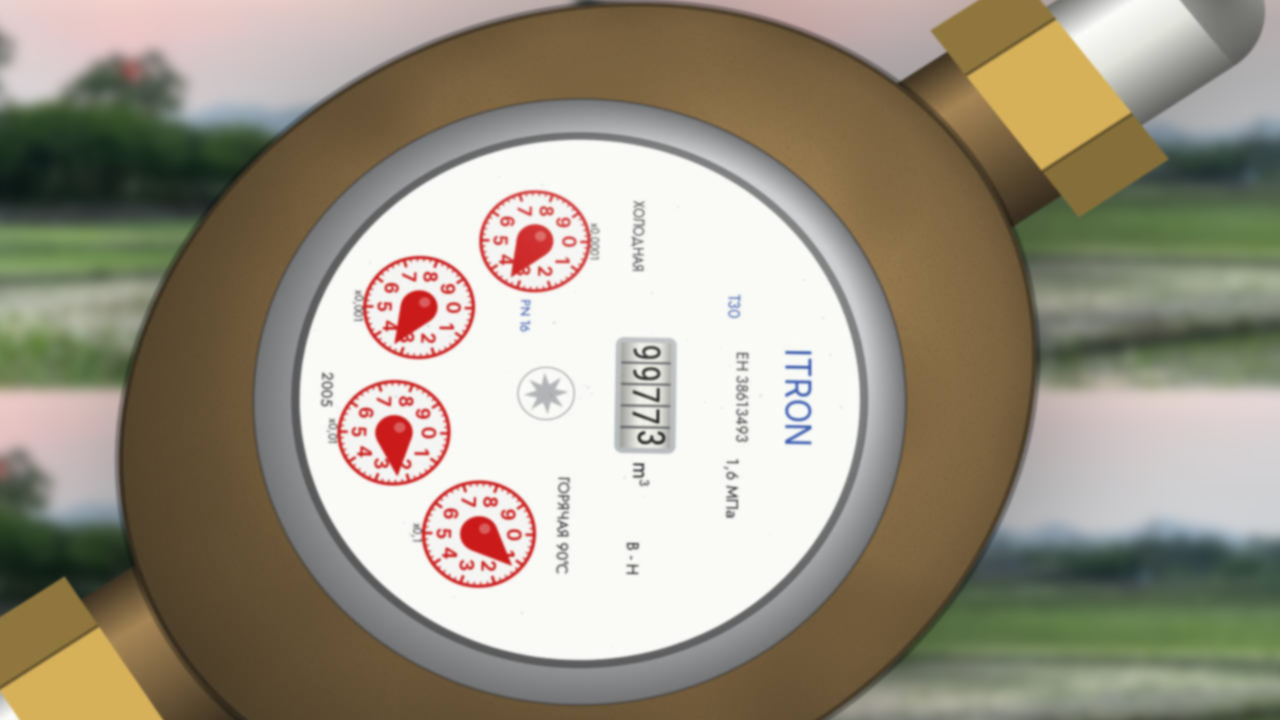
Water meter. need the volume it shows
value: 99773.1233 m³
